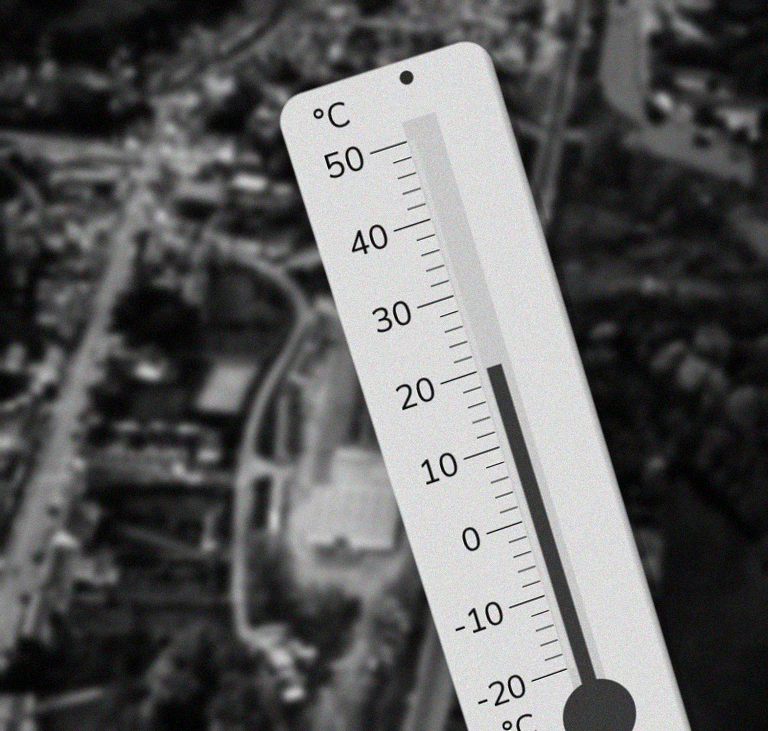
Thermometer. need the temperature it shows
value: 20 °C
